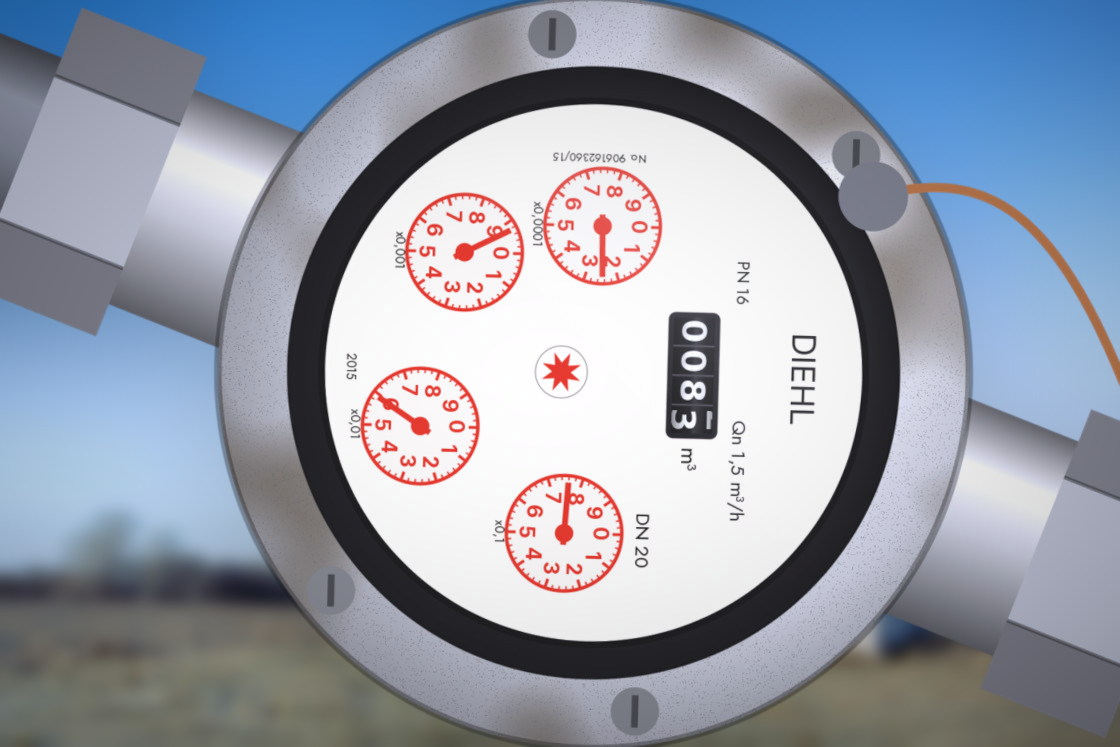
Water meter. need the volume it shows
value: 82.7592 m³
